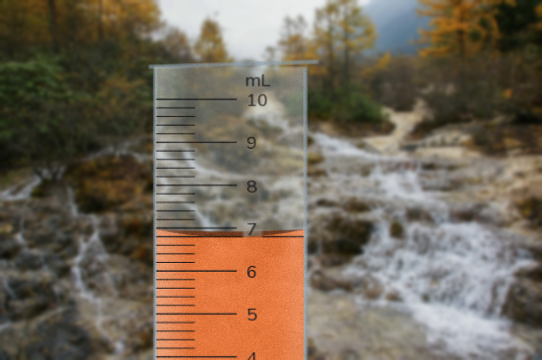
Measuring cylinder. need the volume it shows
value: 6.8 mL
